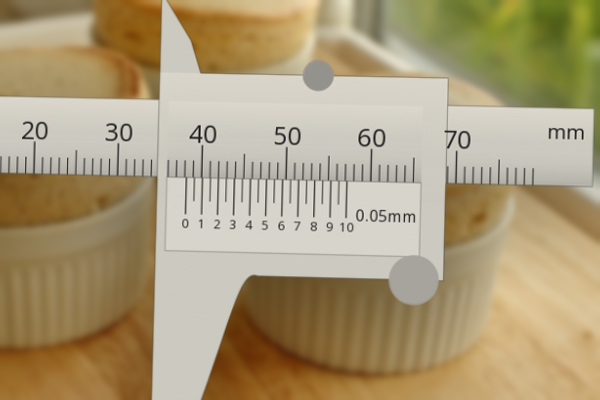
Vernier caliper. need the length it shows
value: 38.2 mm
